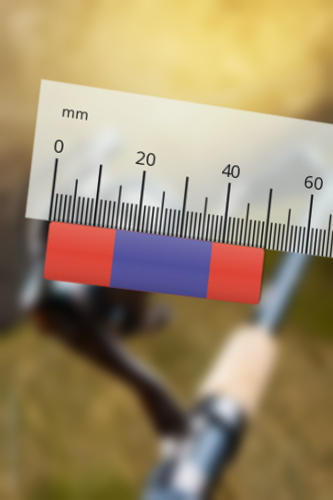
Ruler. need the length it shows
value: 50 mm
